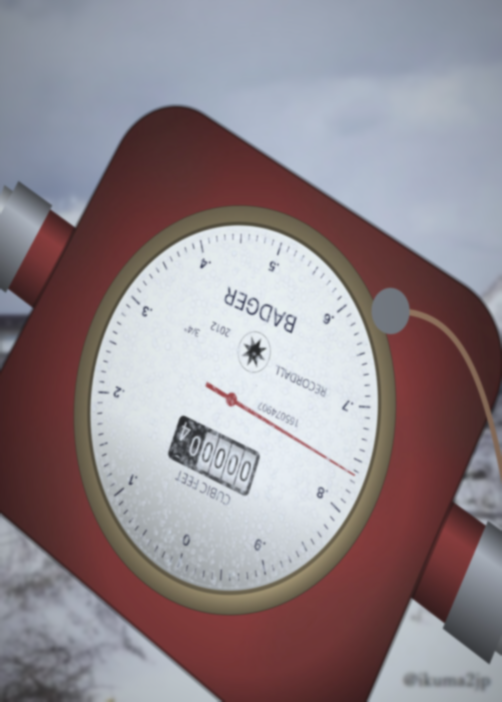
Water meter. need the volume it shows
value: 3.76 ft³
